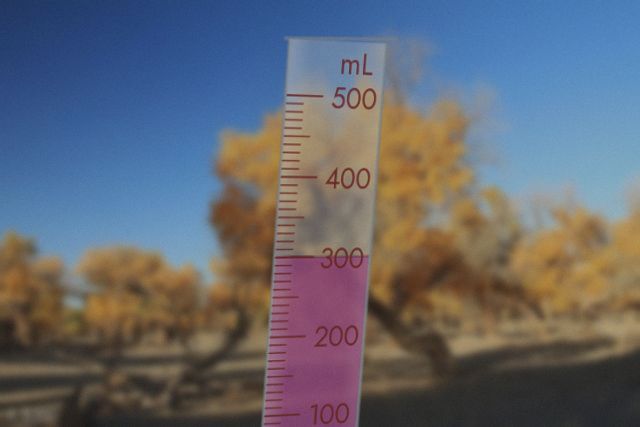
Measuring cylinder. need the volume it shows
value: 300 mL
